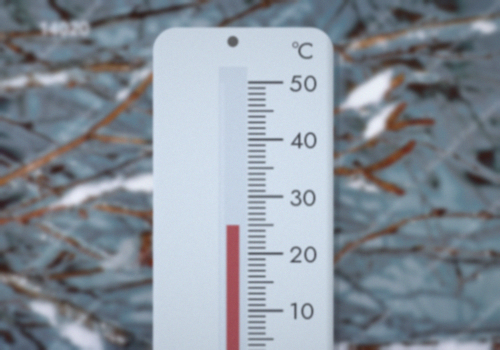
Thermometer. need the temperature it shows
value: 25 °C
